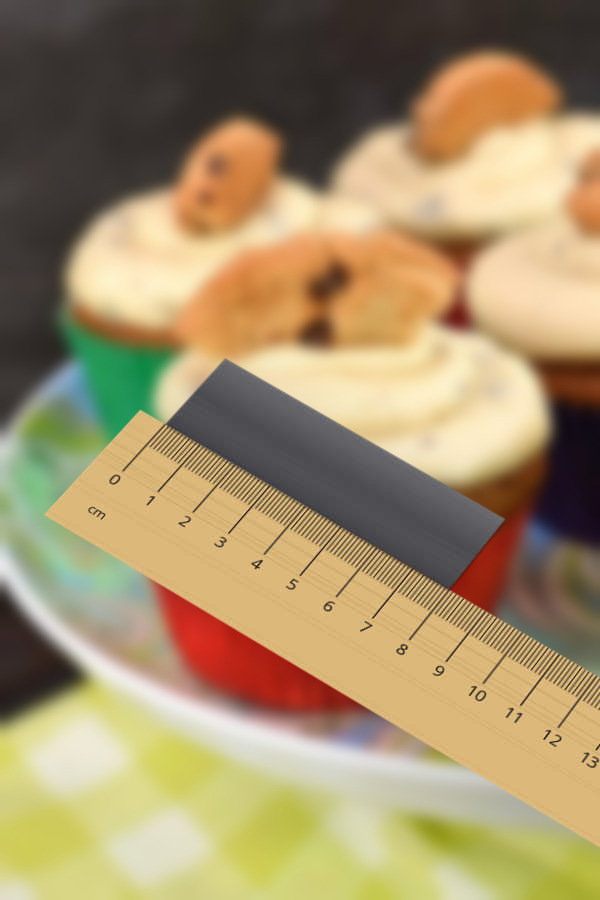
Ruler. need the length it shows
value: 8 cm
